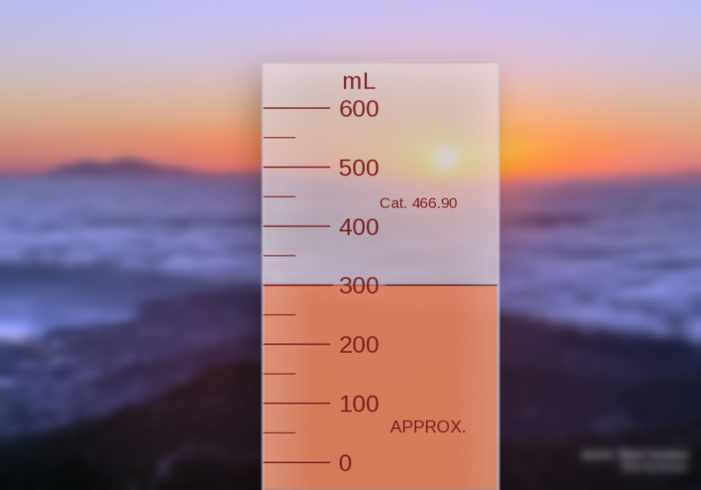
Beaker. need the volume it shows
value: 300 mL
